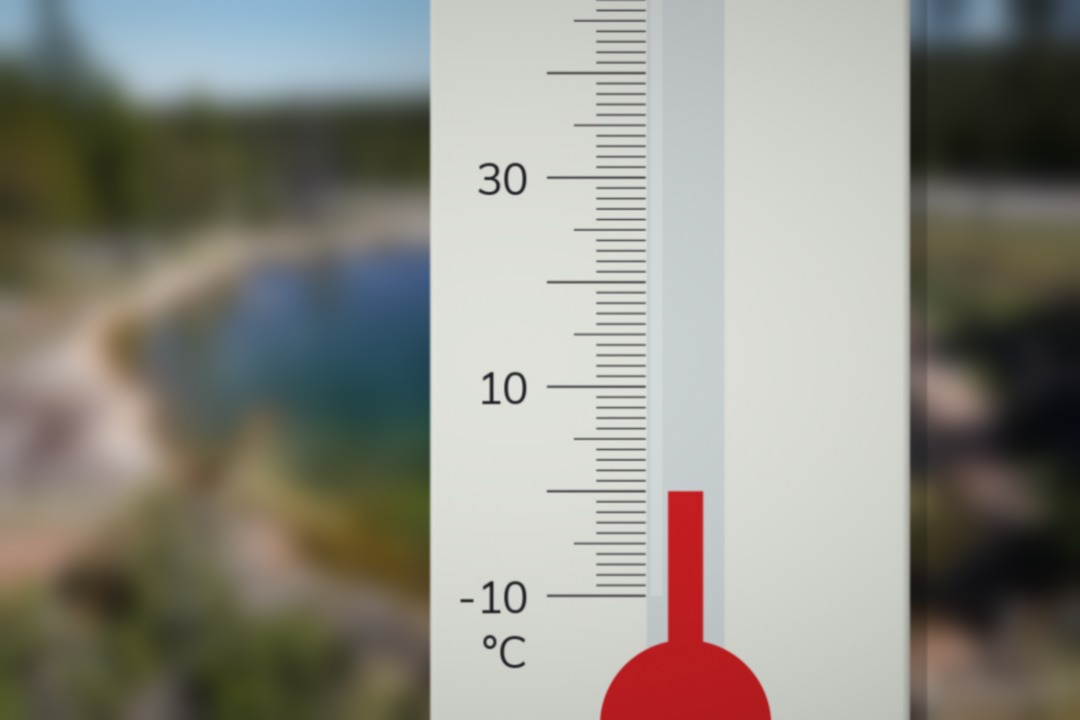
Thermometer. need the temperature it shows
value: 0 °C
